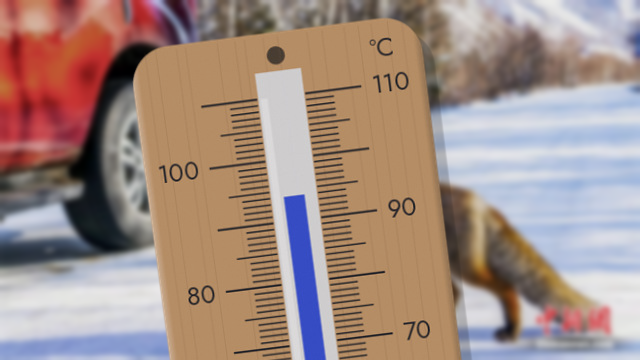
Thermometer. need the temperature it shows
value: 94 °C
